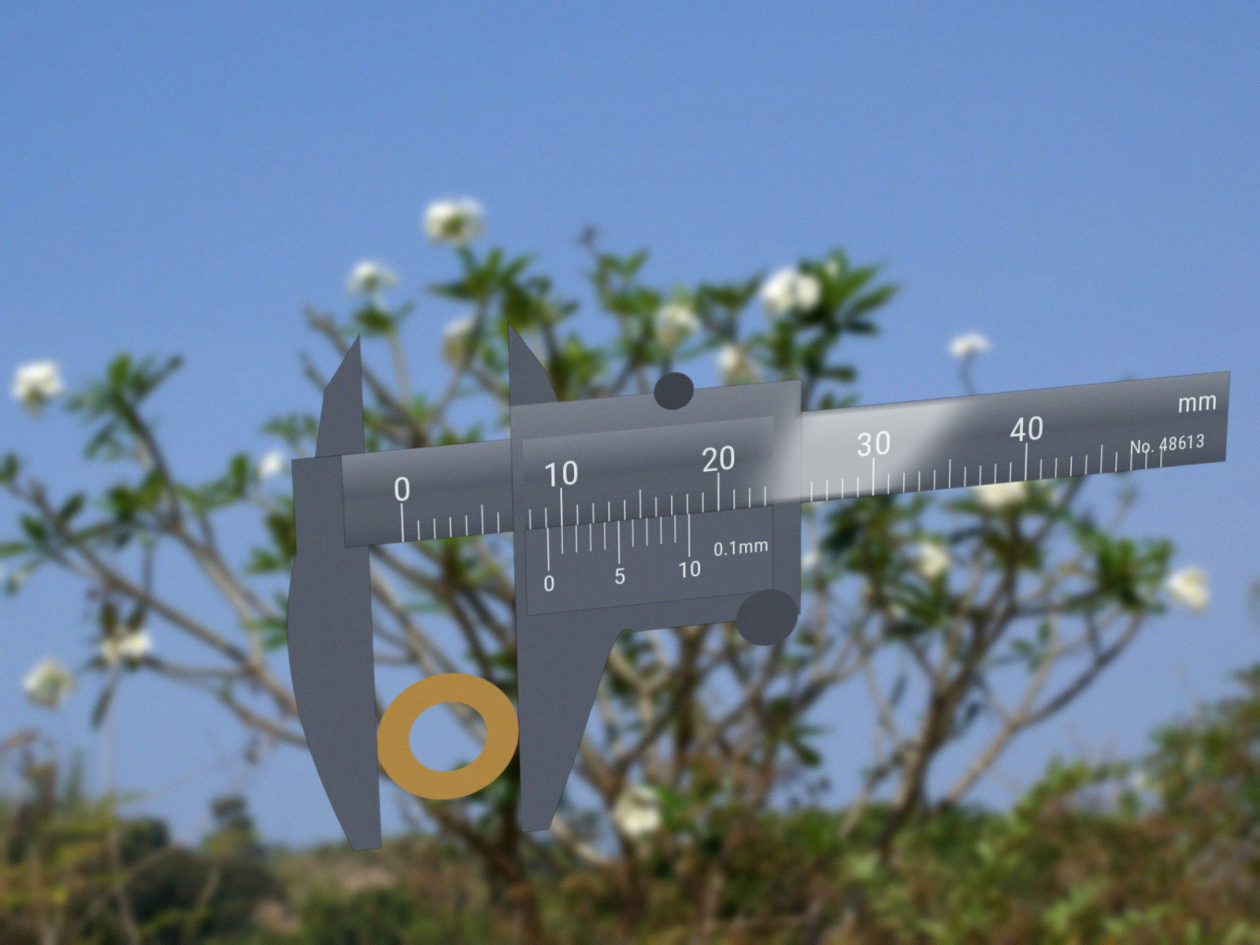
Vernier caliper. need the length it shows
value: 9.1 mm
